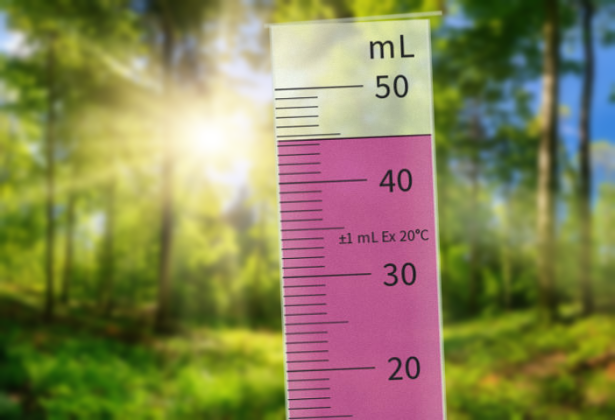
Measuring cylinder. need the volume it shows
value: 44.5 mL
